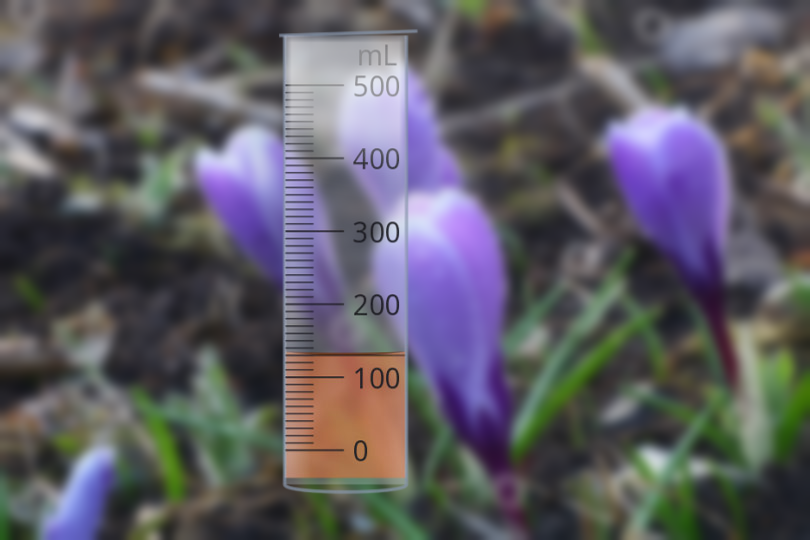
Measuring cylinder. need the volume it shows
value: 130 mL
